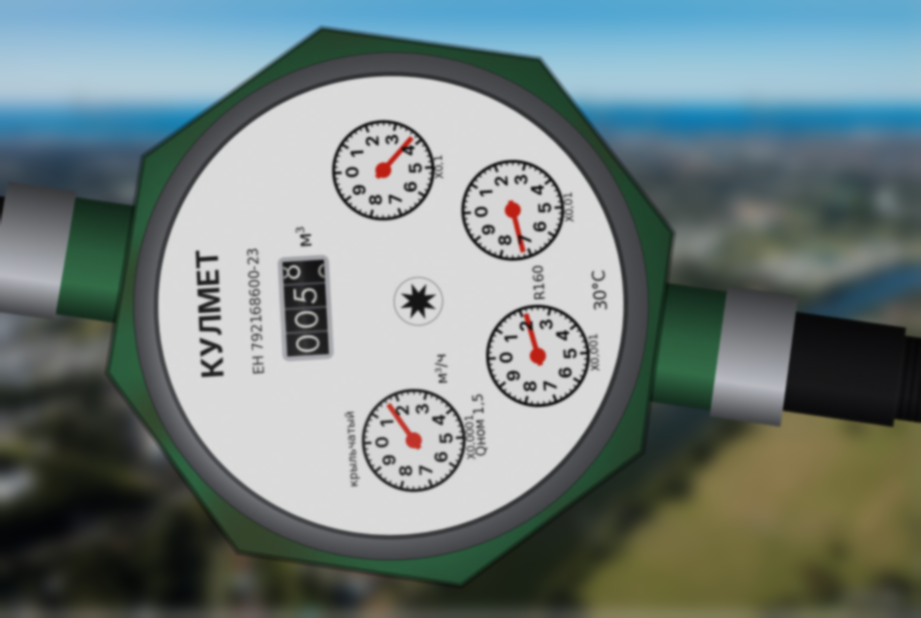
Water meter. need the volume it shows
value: 58.3721 m³
